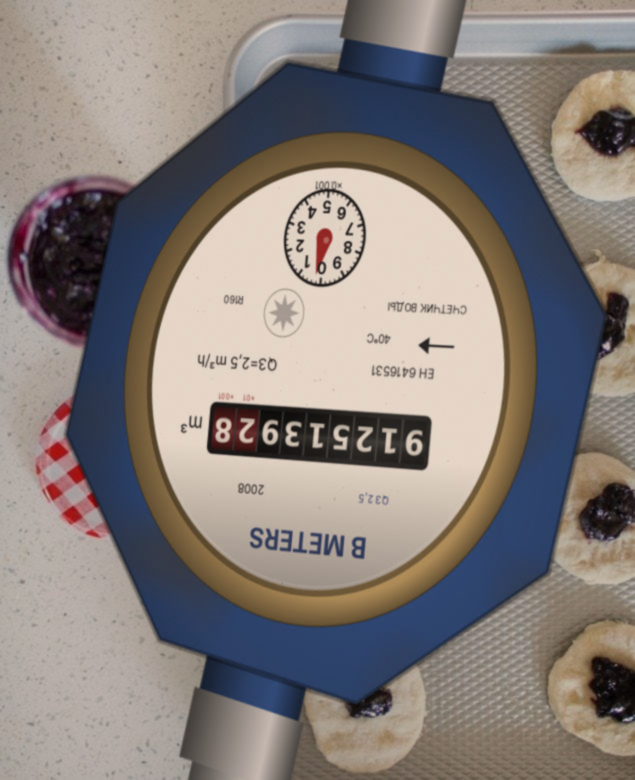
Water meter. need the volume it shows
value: 9125139.280 m³
